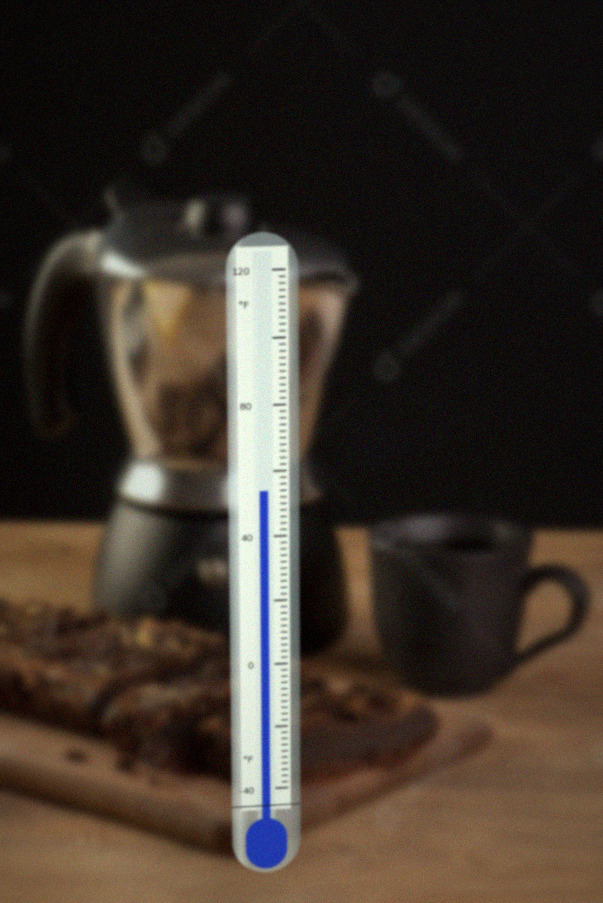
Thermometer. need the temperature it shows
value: 54 °F
